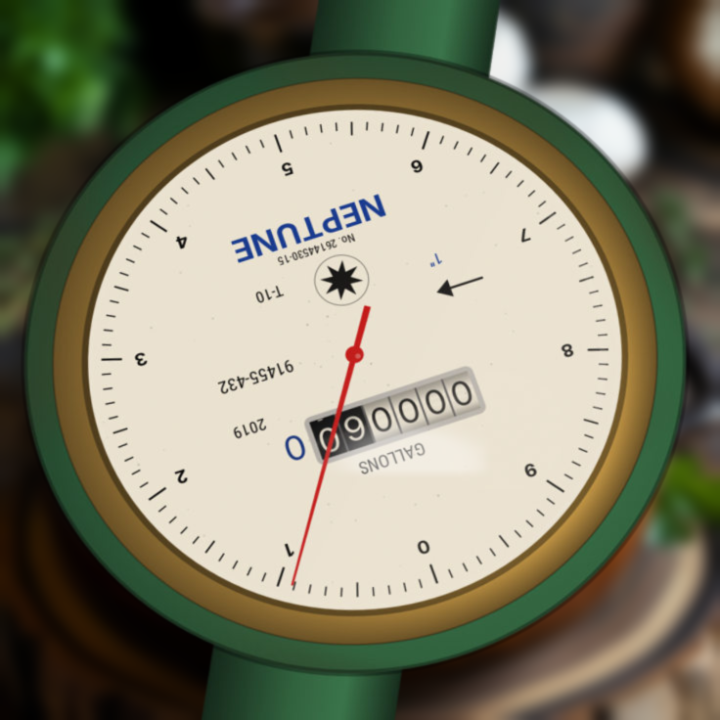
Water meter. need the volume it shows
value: 600.9 gal
